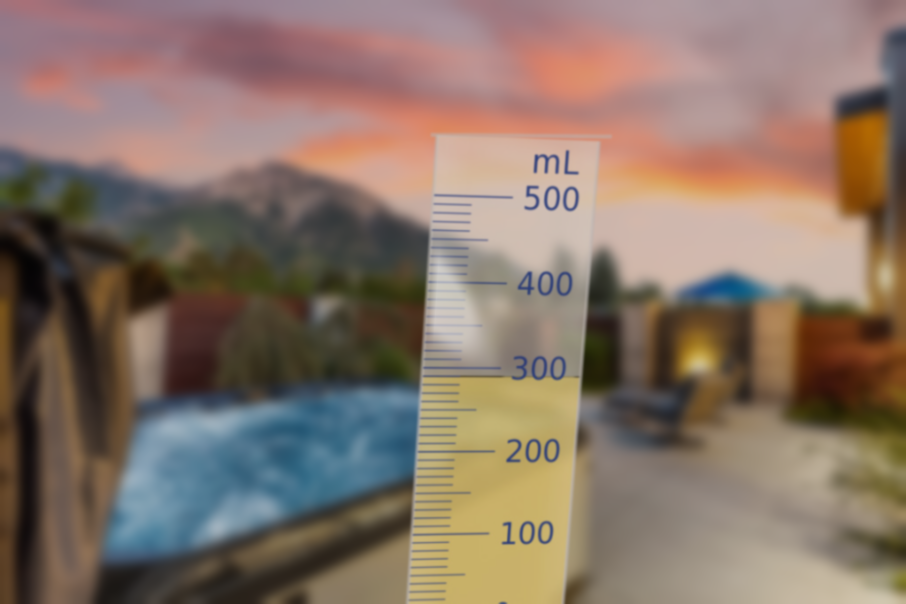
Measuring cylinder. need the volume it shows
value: 290 mL
